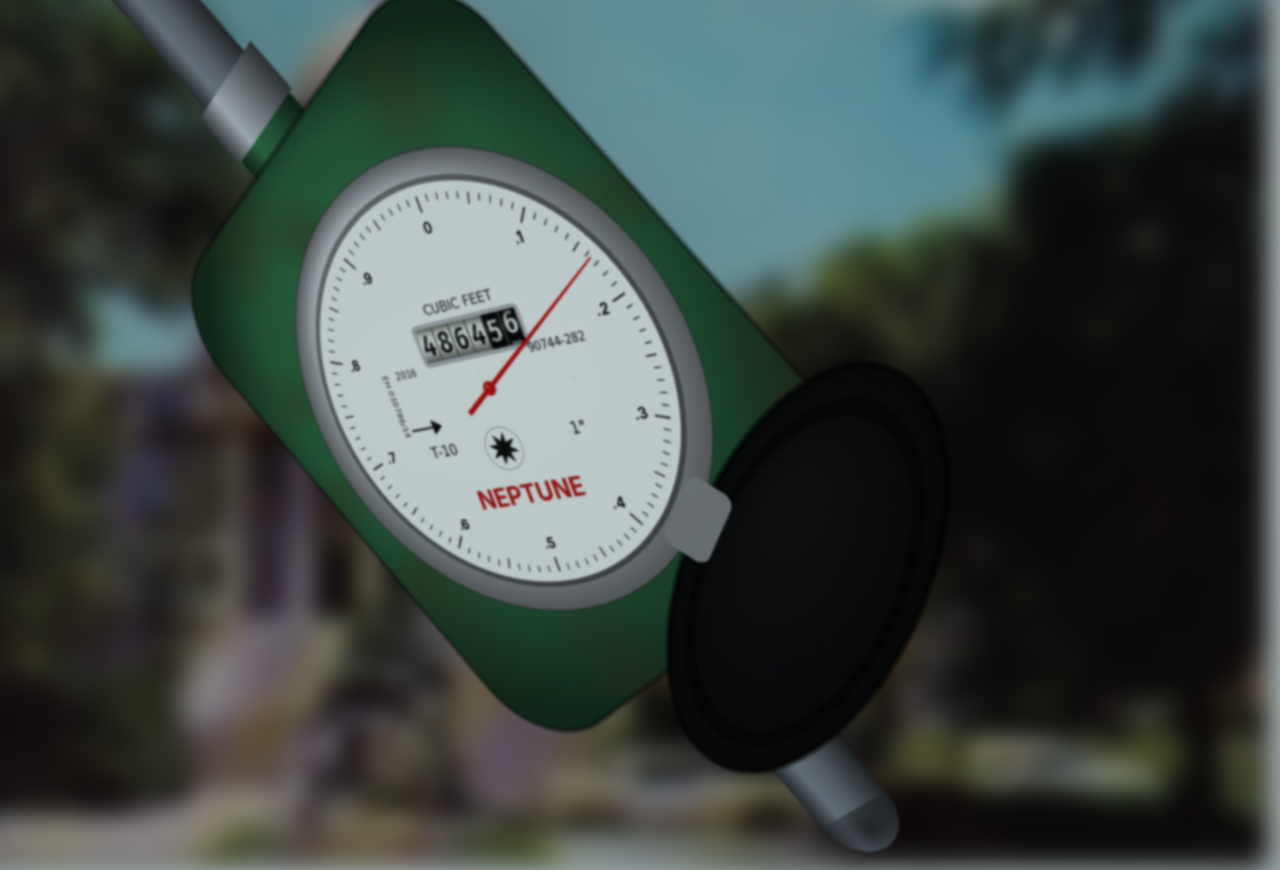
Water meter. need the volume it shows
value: 486456.16 ft³
